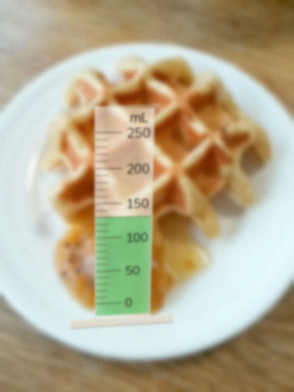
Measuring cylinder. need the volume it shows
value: 130 mL
